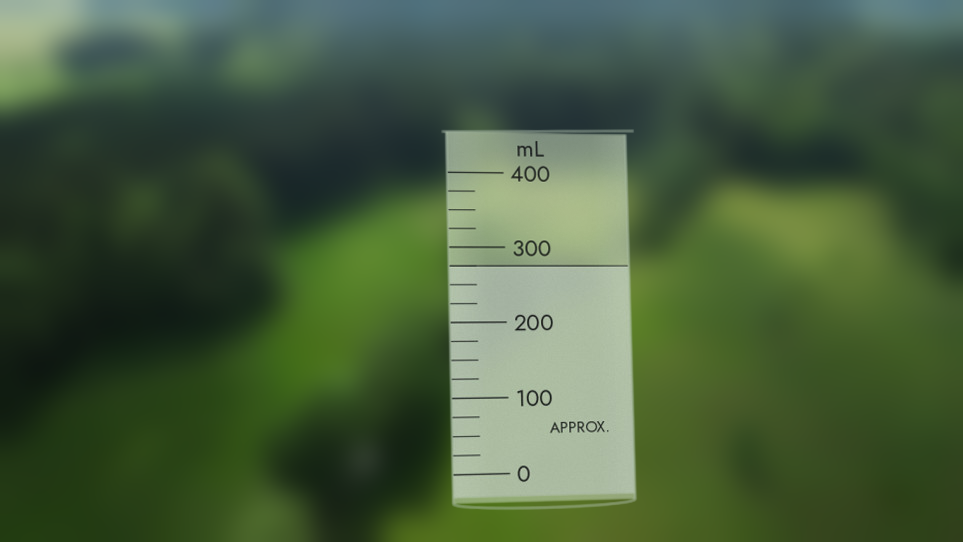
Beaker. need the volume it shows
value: 275 mL
